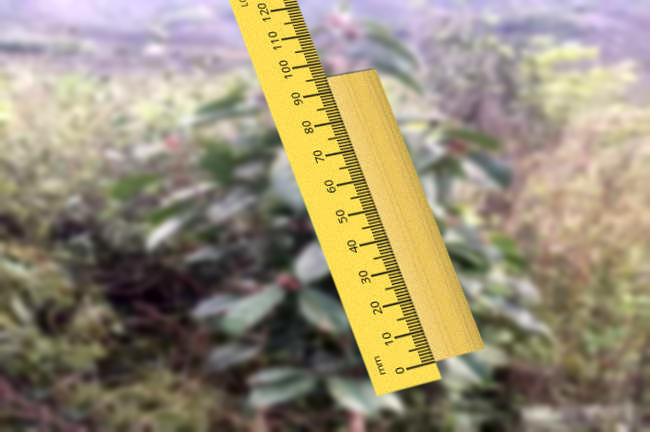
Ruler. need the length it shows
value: 95 mm
